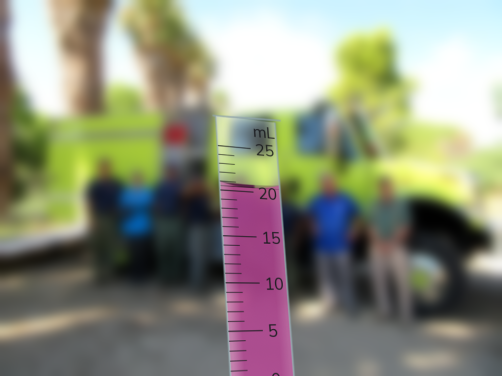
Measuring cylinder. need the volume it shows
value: 20.5 mL
